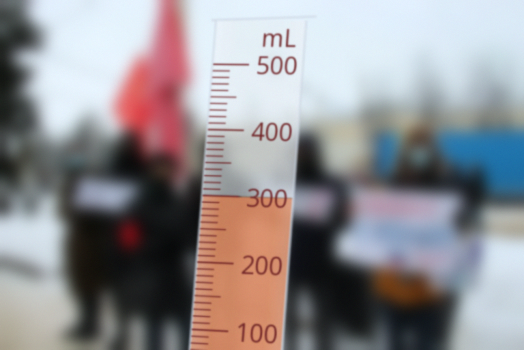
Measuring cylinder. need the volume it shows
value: 300 mL
